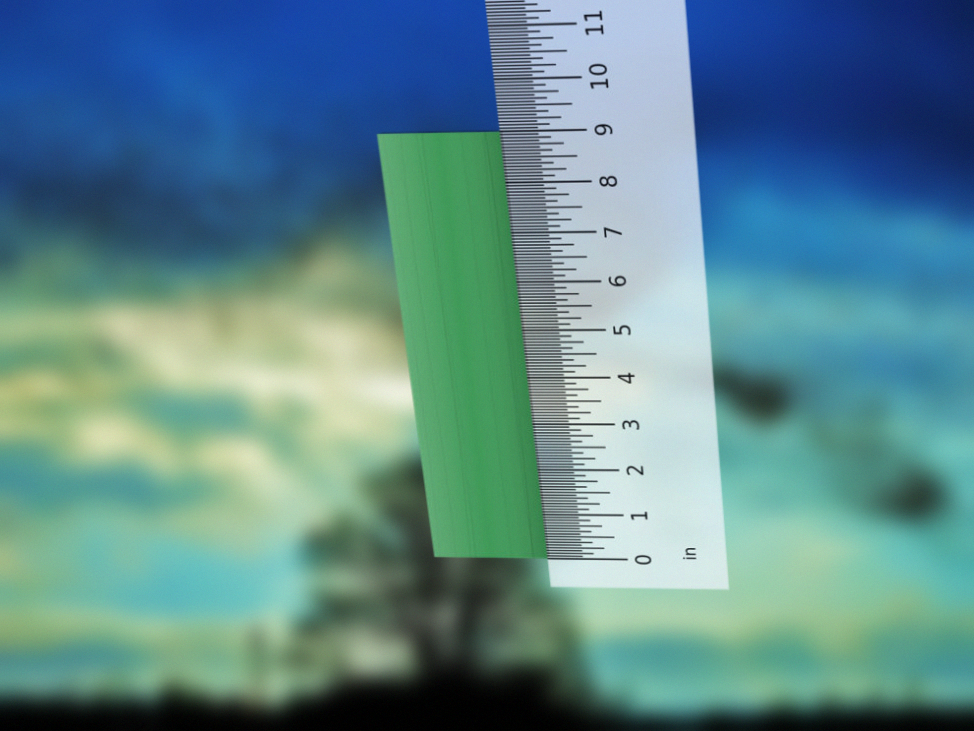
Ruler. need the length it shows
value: 9 in
